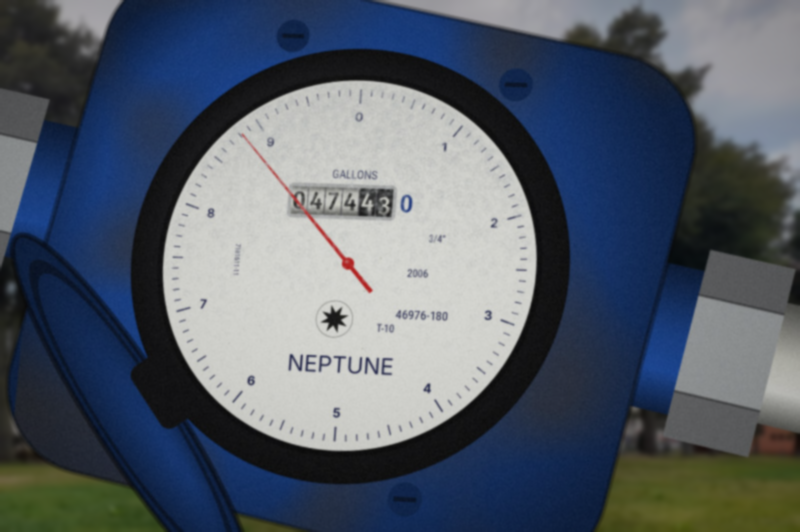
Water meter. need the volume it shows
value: 474428.8 gal
